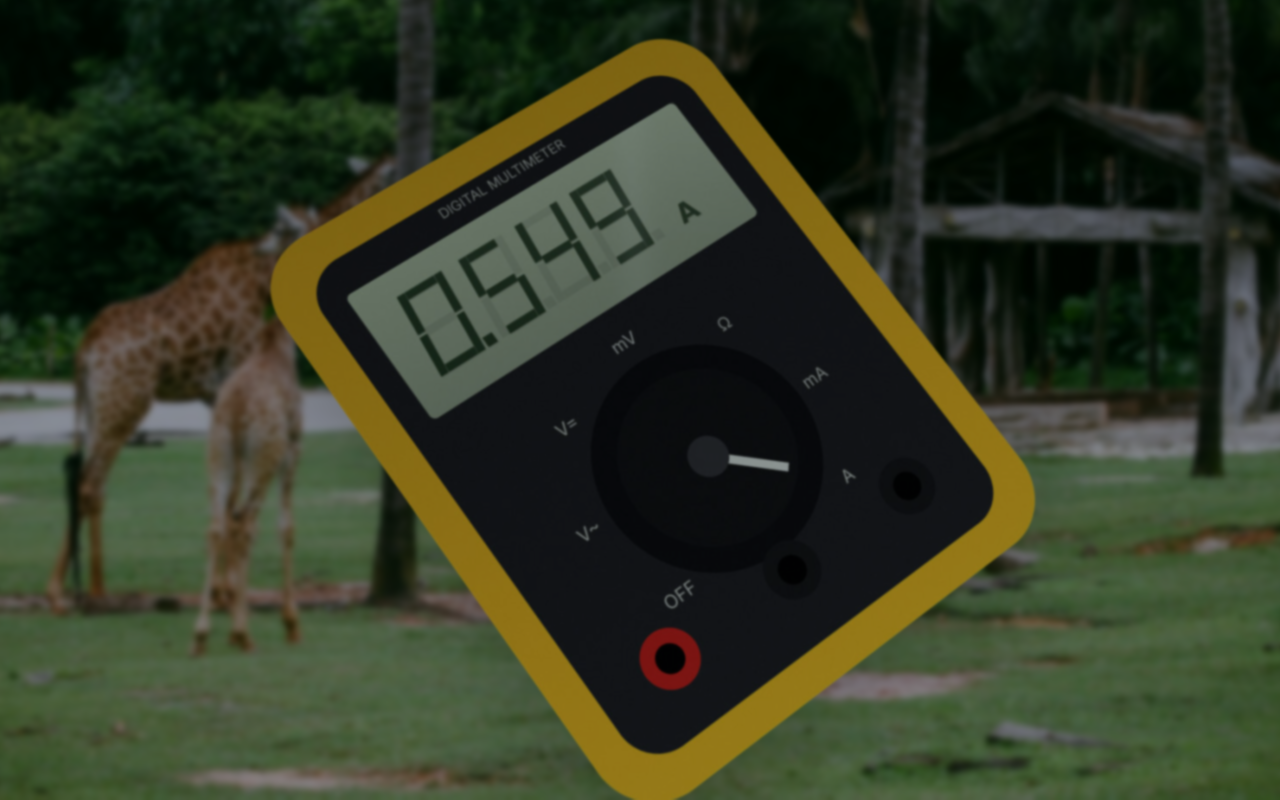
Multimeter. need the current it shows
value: 0.549 A
